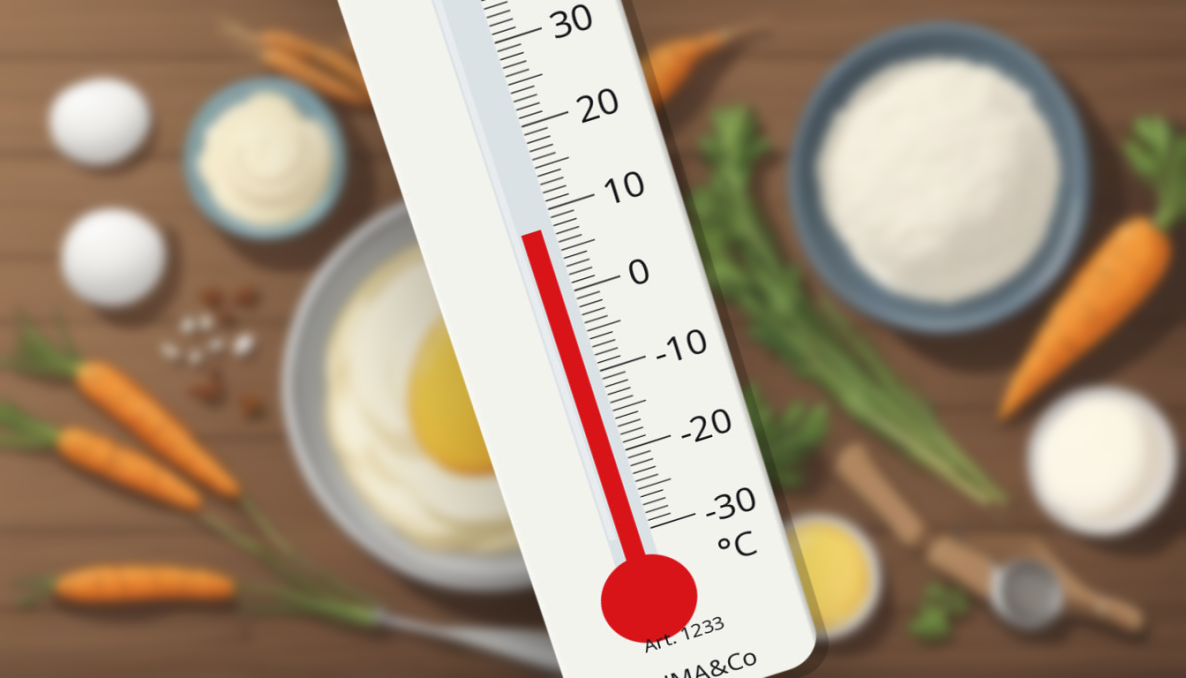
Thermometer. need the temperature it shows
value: 8 °C
